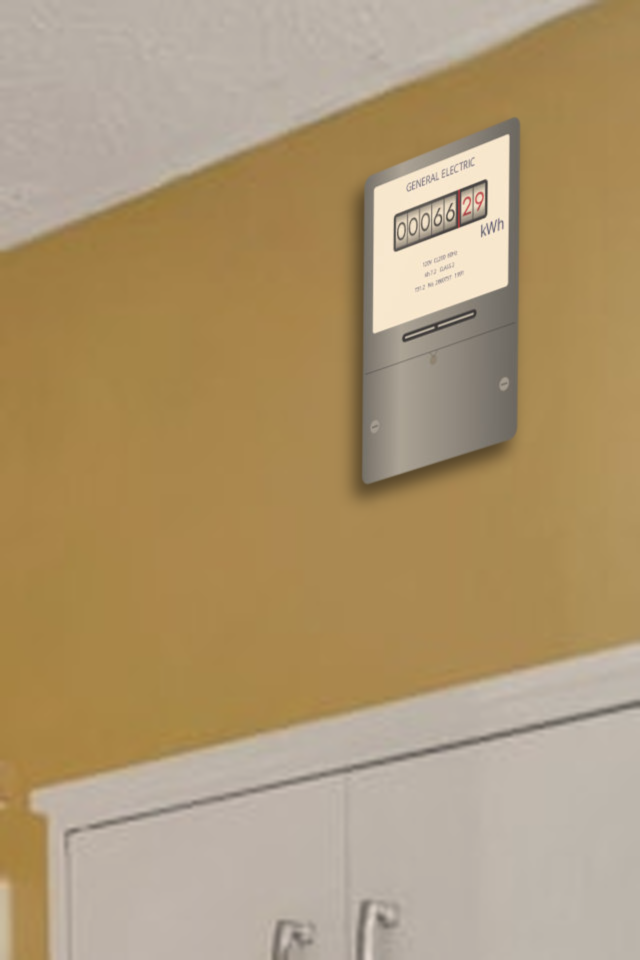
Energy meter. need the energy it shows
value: 66.29 kWh
